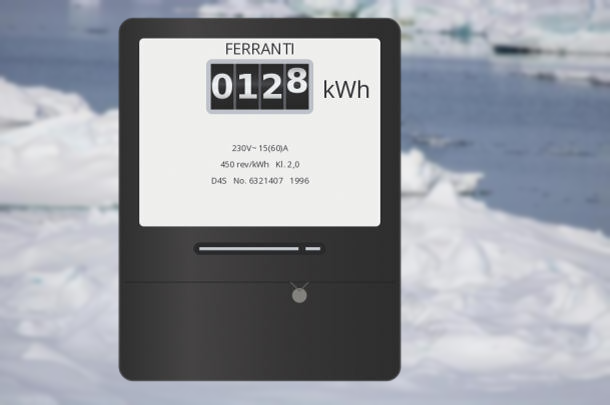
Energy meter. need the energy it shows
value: 128 kWh
